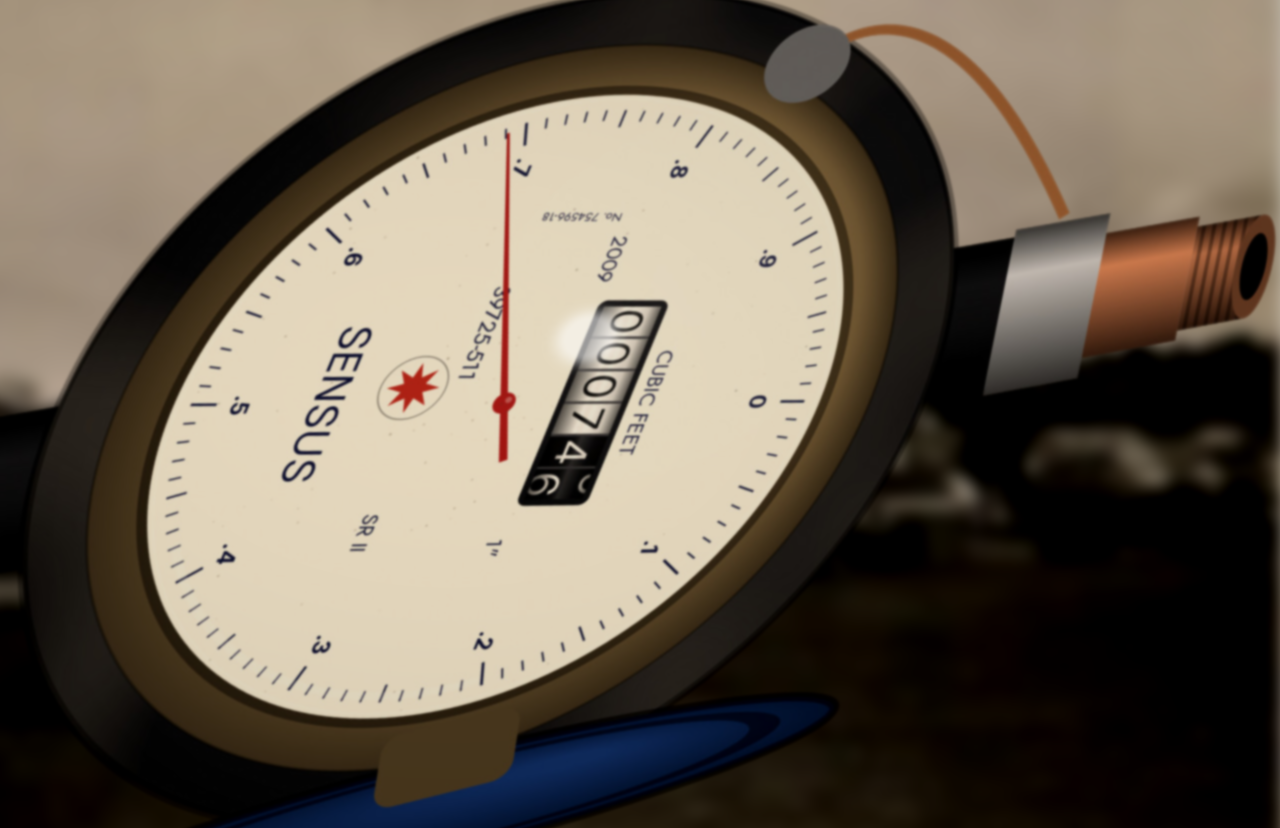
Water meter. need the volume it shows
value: 745.69 ft³
